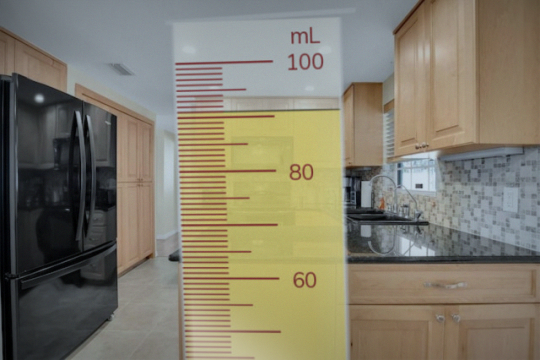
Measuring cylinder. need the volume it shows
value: 91 mL
